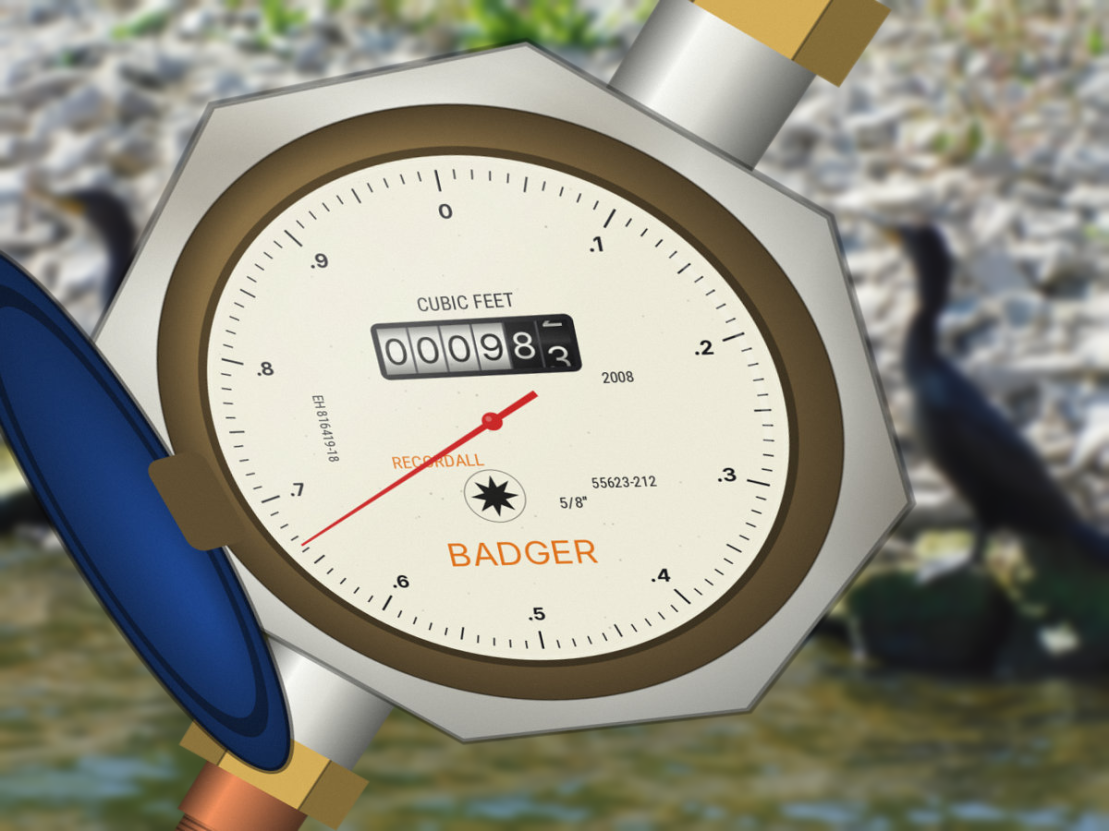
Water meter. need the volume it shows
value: 982.66 ft³
